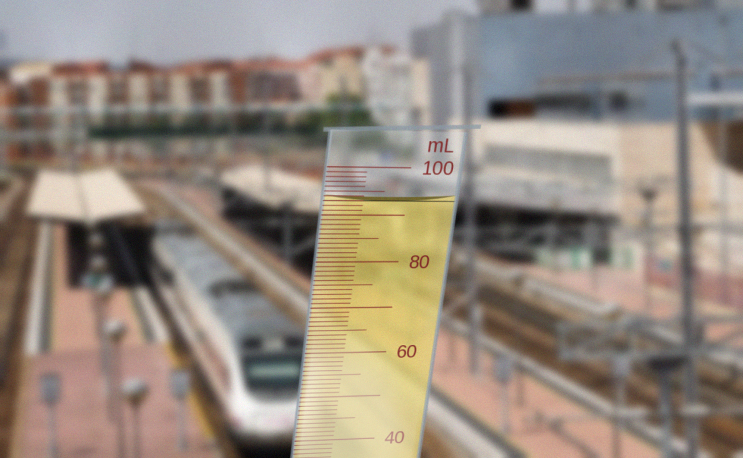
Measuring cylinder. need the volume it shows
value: 93 mL
